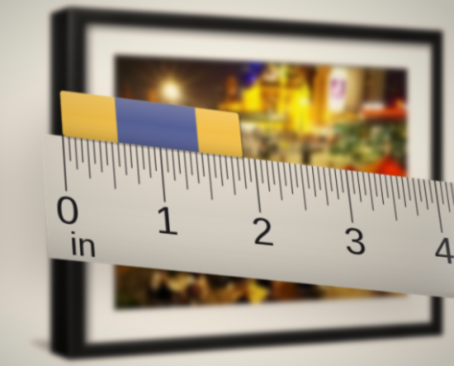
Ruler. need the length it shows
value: 1.875 in
